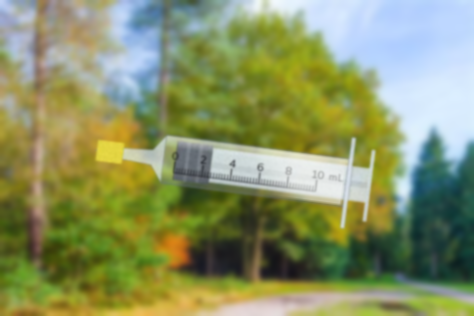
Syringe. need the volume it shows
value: 0 mL
